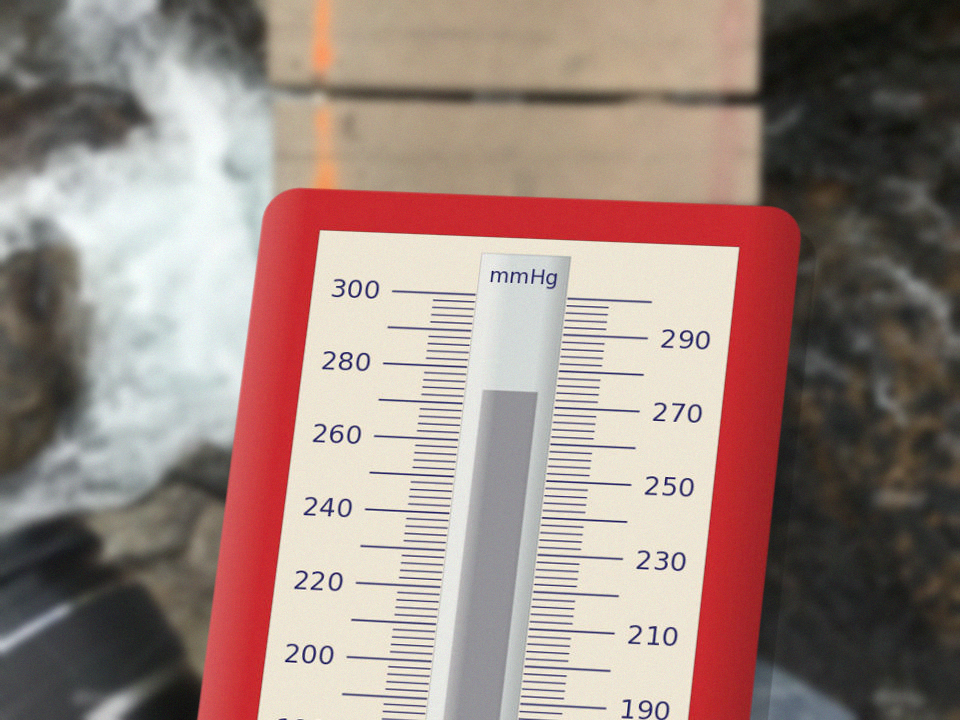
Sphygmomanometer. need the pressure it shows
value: 274 mmHg
